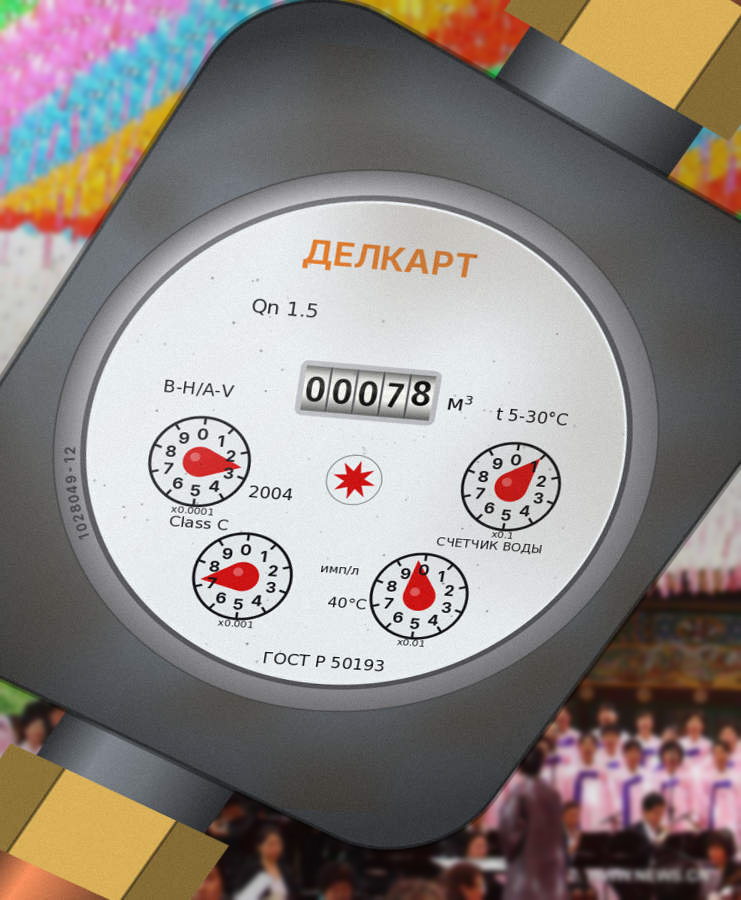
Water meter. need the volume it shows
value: 78.0972 m³
